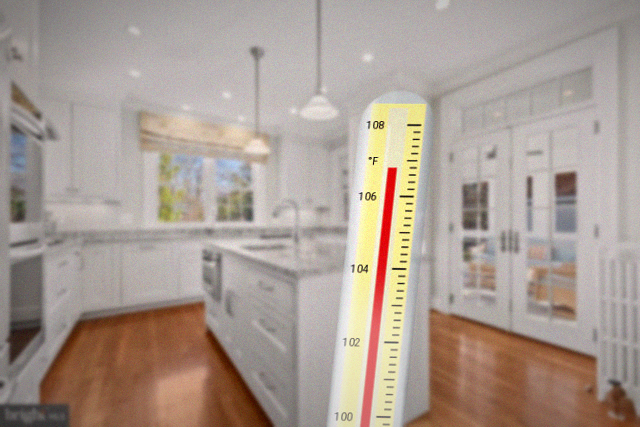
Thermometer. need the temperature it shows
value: 106.8 °F
